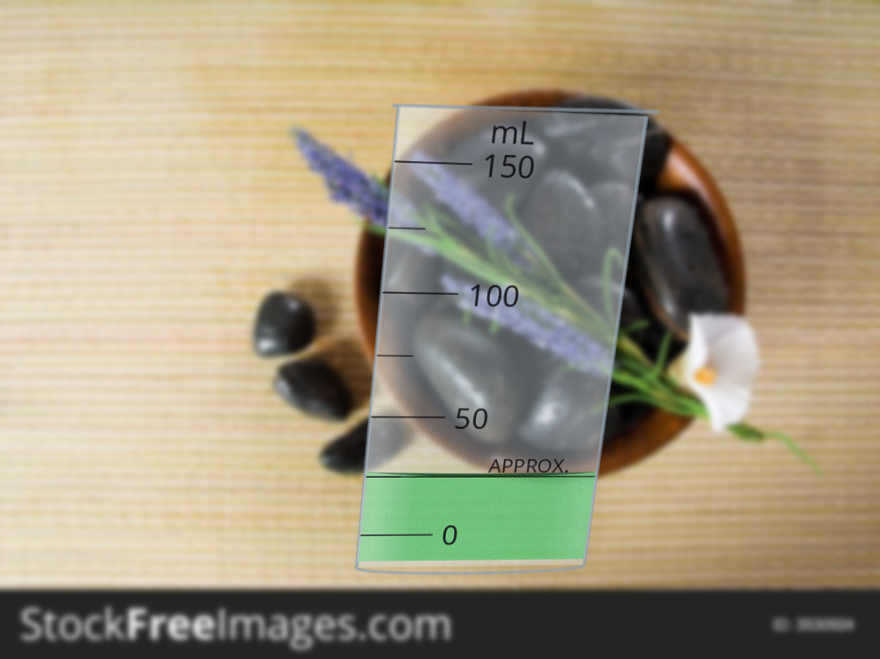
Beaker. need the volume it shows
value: 25 mL
